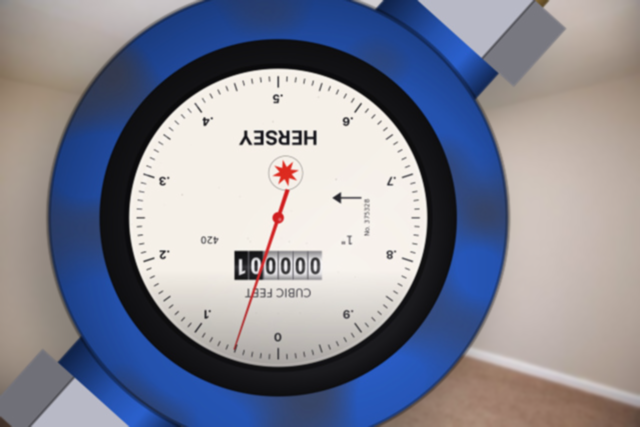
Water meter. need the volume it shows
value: 1.05 ft³
